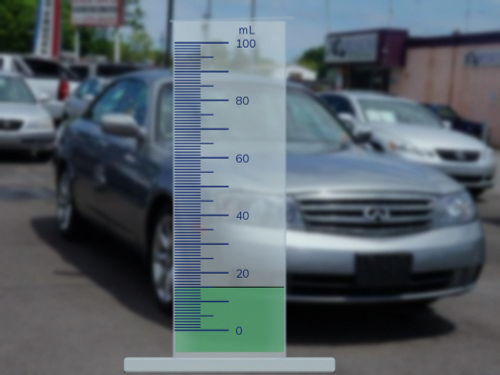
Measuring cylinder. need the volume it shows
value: 15 mL
